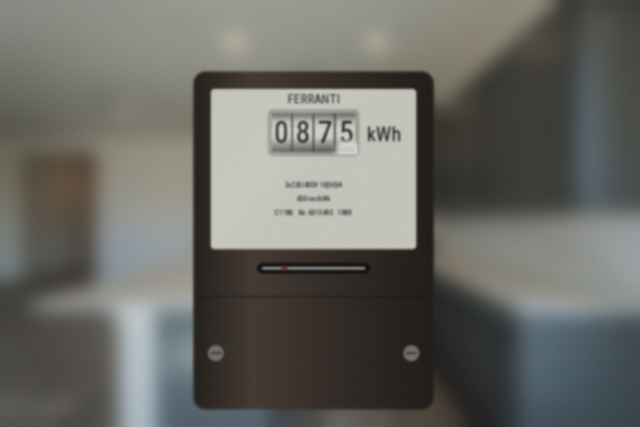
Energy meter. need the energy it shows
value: 875 kWh
